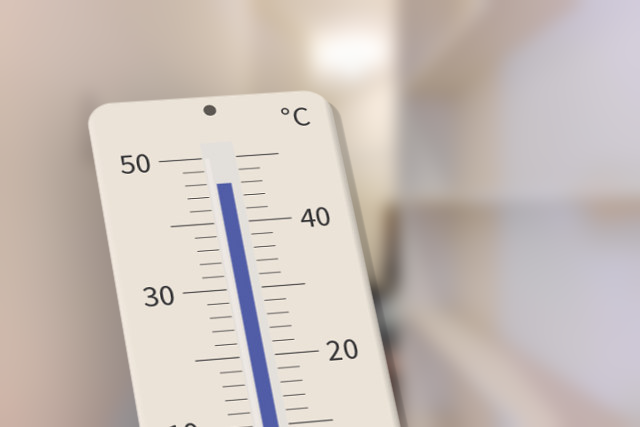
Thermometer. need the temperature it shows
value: 46 °C
